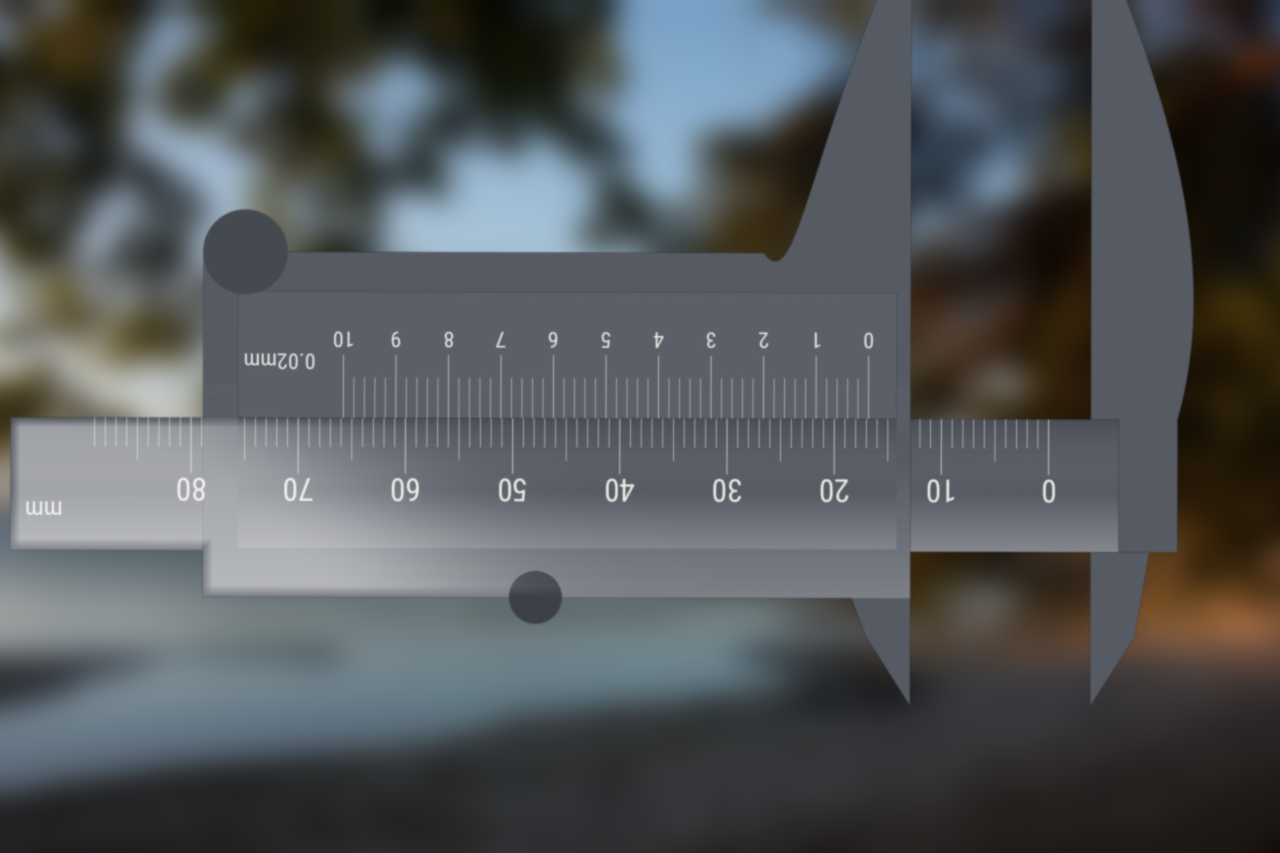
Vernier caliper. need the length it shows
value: 16.8 mm
